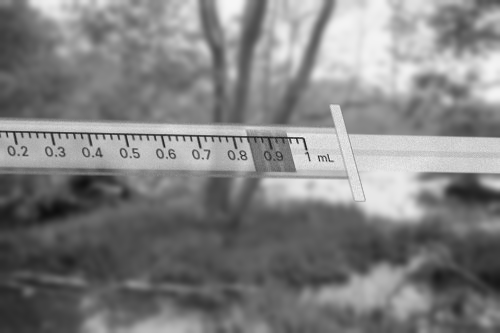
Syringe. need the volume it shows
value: 0.84 mL
